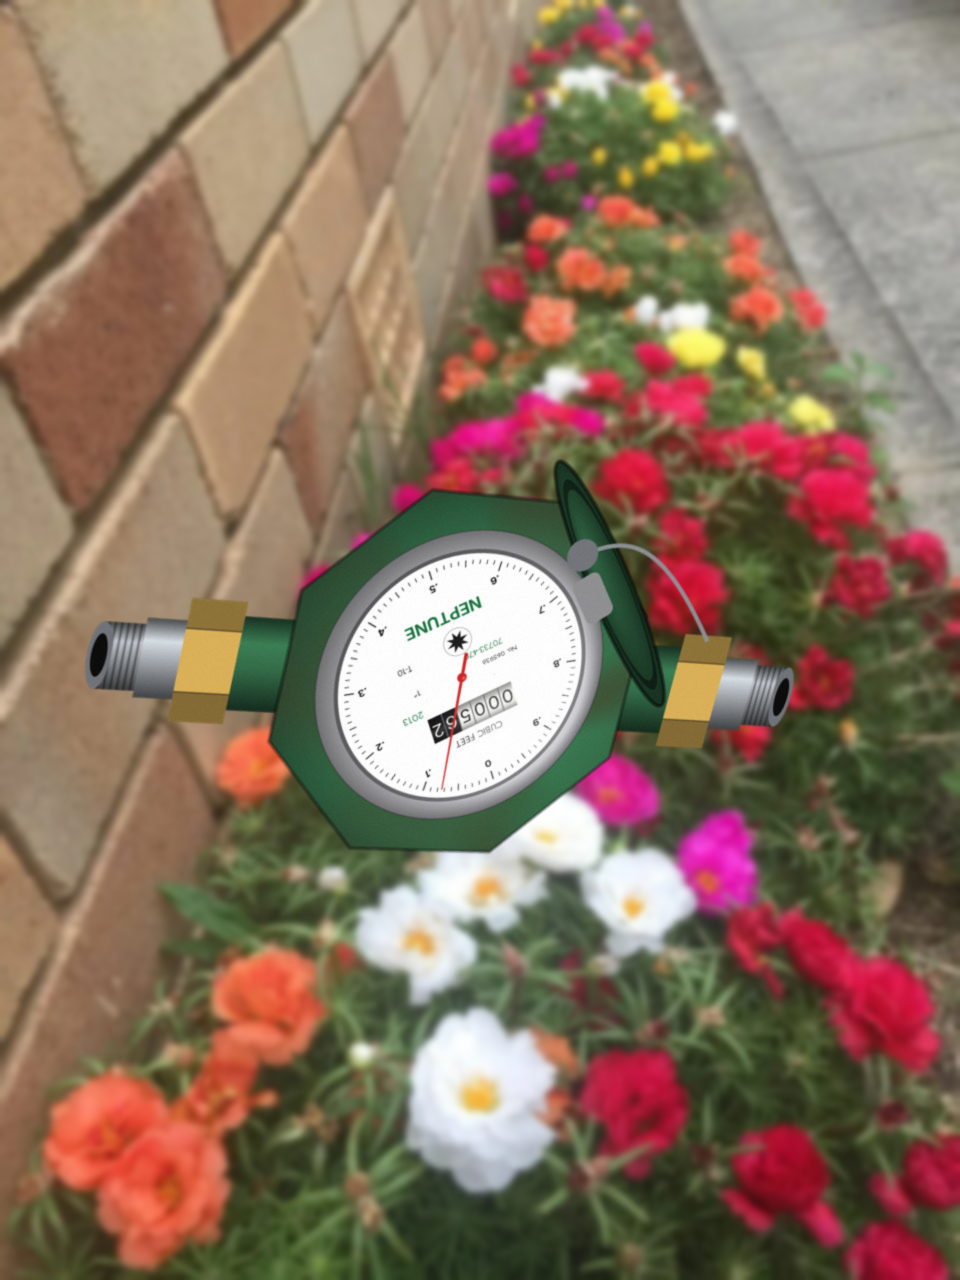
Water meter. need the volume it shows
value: 562.07 ft³
